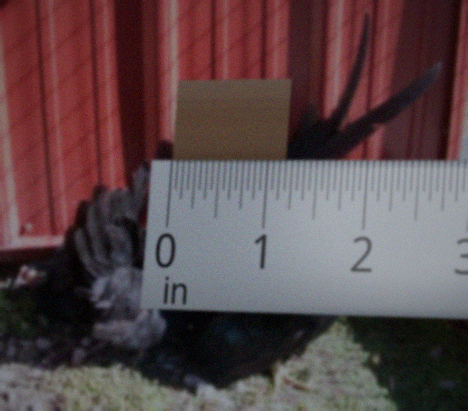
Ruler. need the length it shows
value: 1.1875 in
